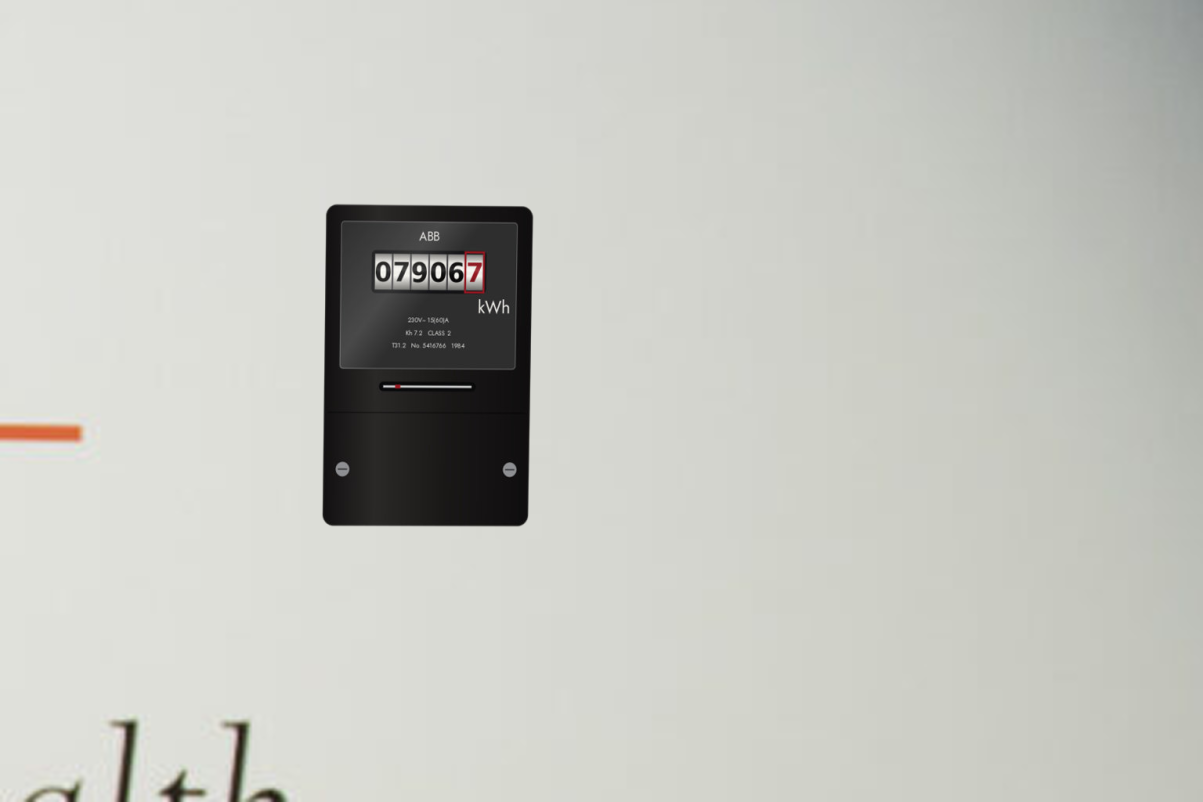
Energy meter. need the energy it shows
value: 7906.7 kWh
